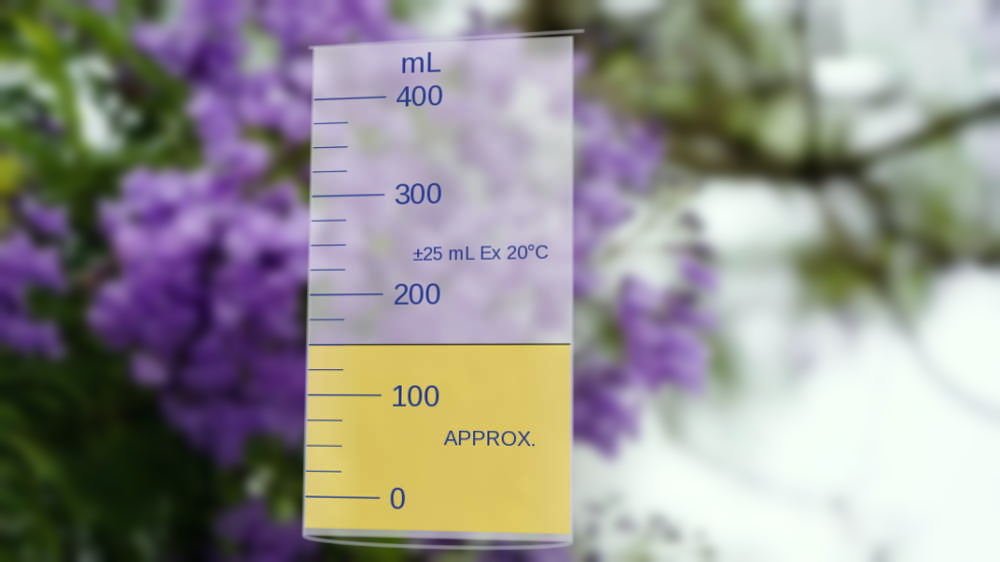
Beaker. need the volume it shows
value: 150 mL
